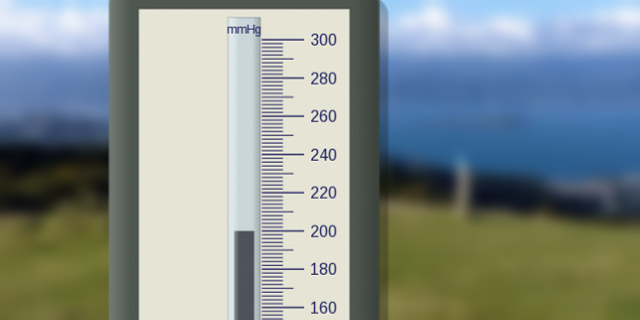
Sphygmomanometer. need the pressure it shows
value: 200 mmHg
